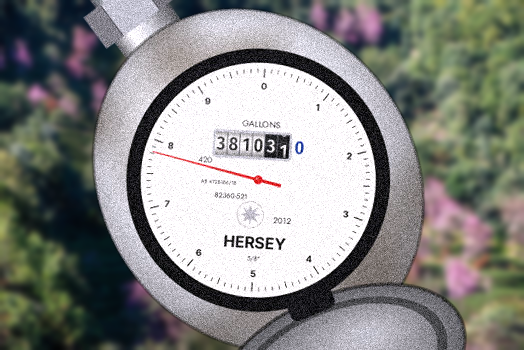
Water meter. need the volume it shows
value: 3810307.8 gal
